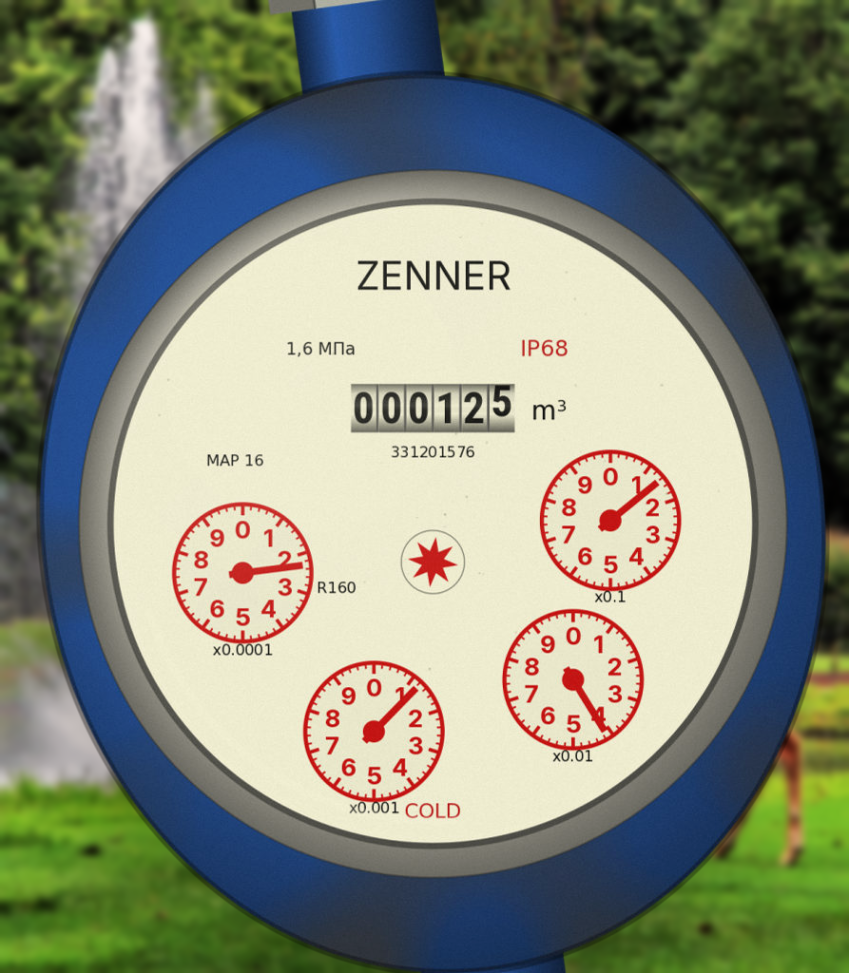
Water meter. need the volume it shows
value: 125.1412 m³
